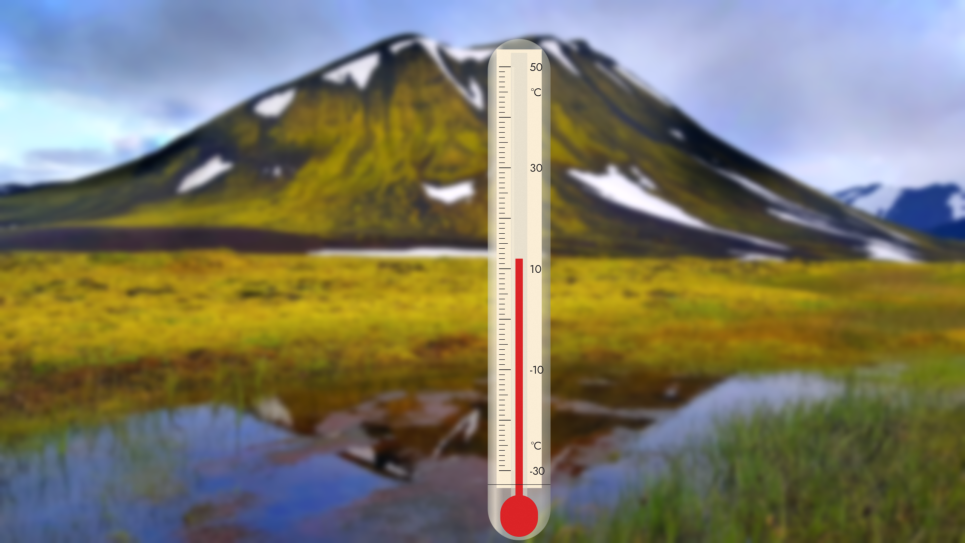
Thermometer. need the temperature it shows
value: 12 °C
